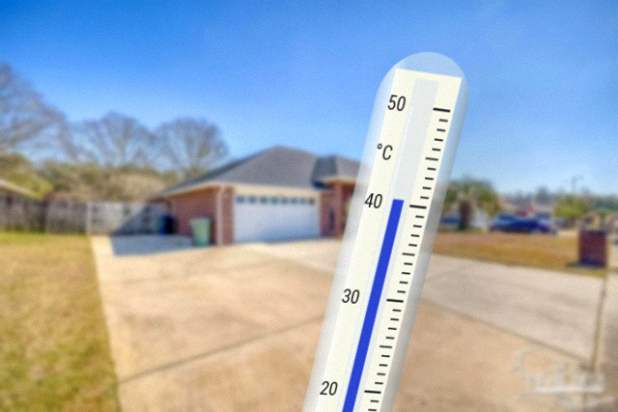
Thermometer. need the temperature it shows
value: 40.5 °C
